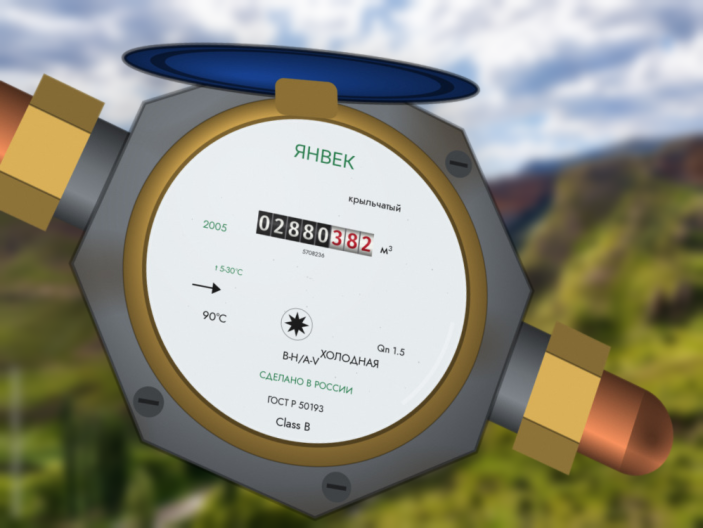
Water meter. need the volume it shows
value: 2880.382 m³
